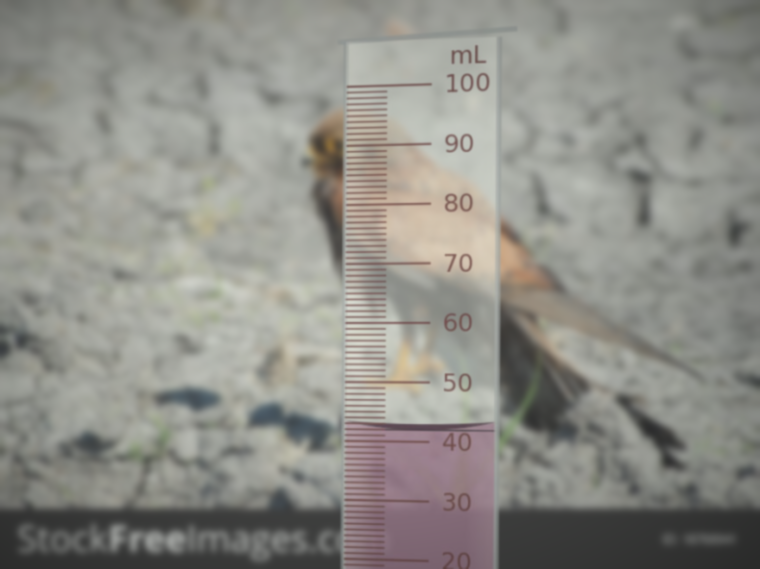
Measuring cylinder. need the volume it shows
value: 42 mL
